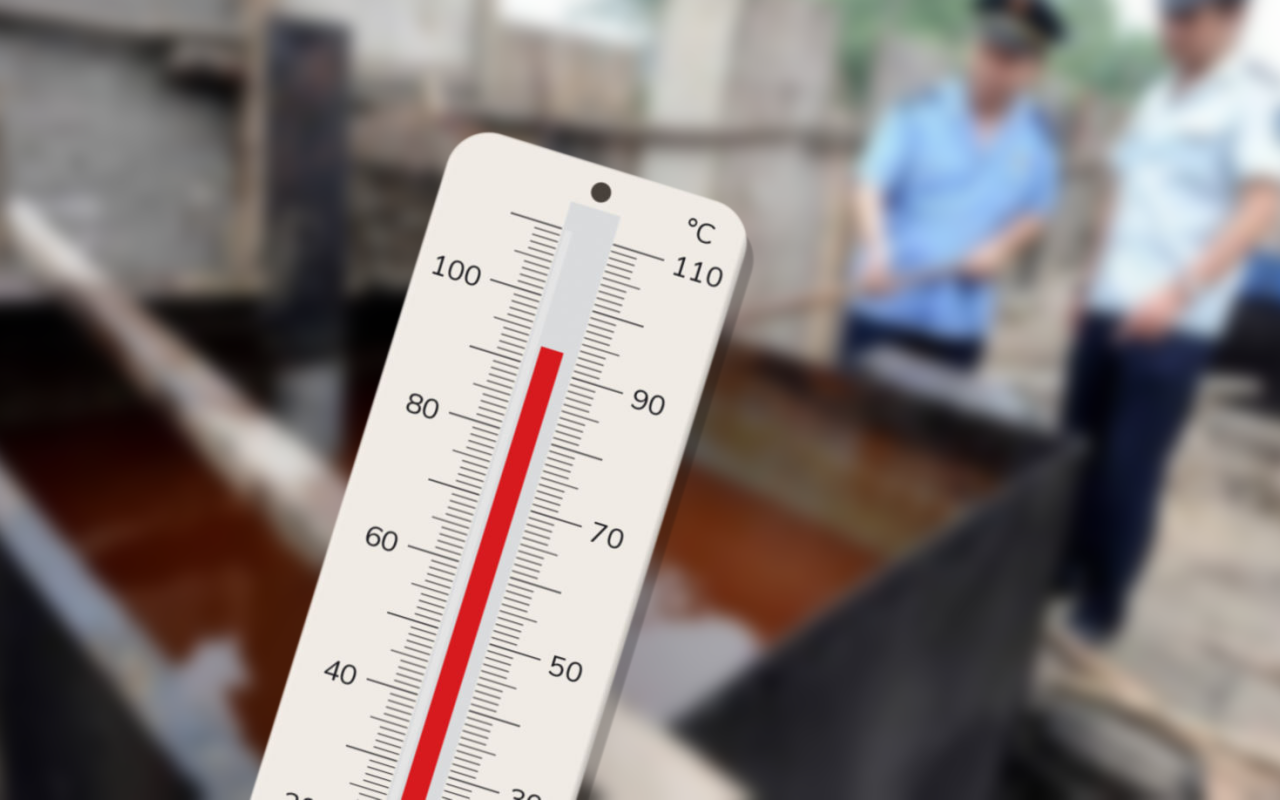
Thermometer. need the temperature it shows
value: 93 °C
